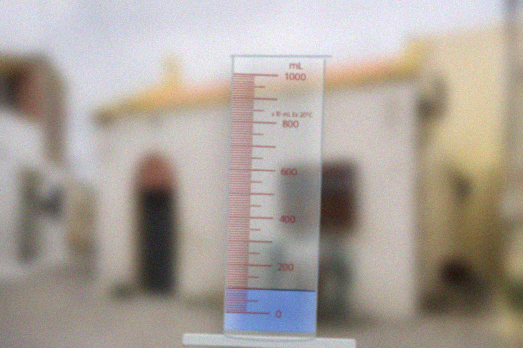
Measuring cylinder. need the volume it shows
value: 100 mL
